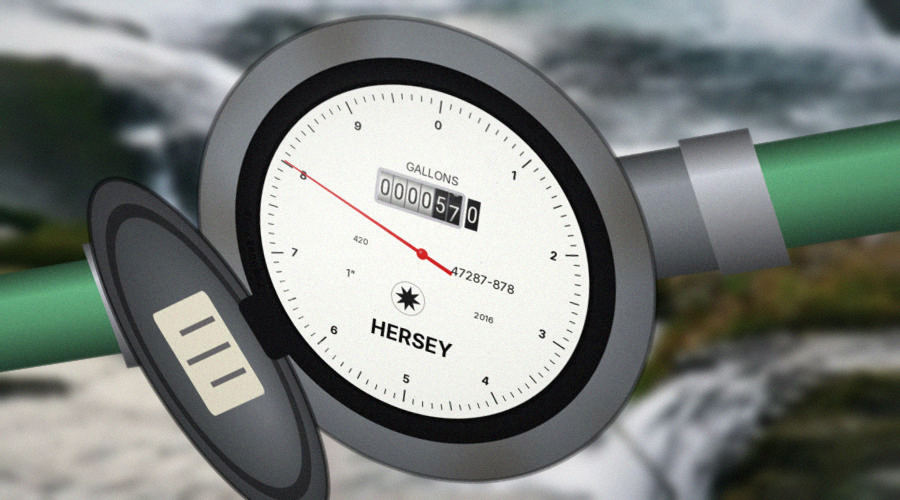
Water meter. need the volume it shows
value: 568.0 gal
